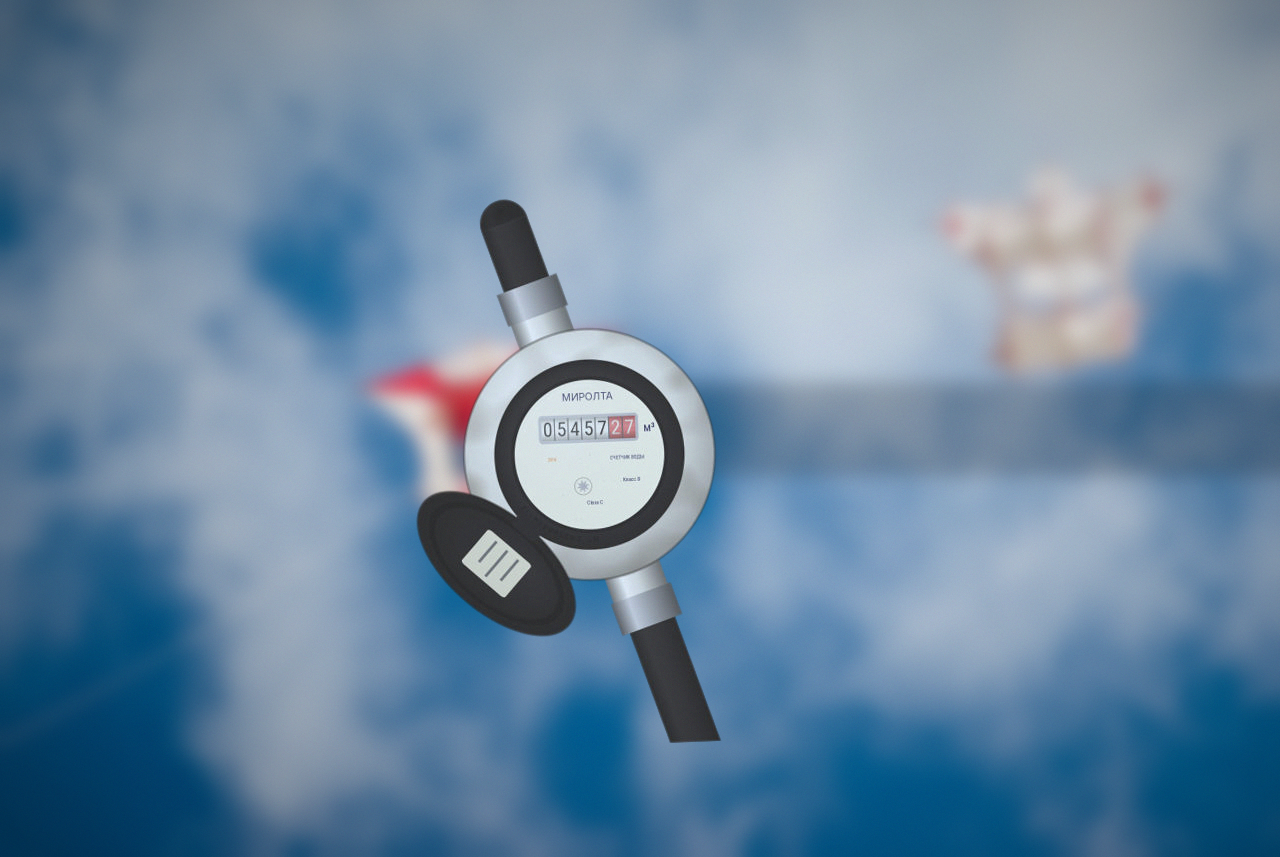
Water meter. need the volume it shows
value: 5457.27 m³
